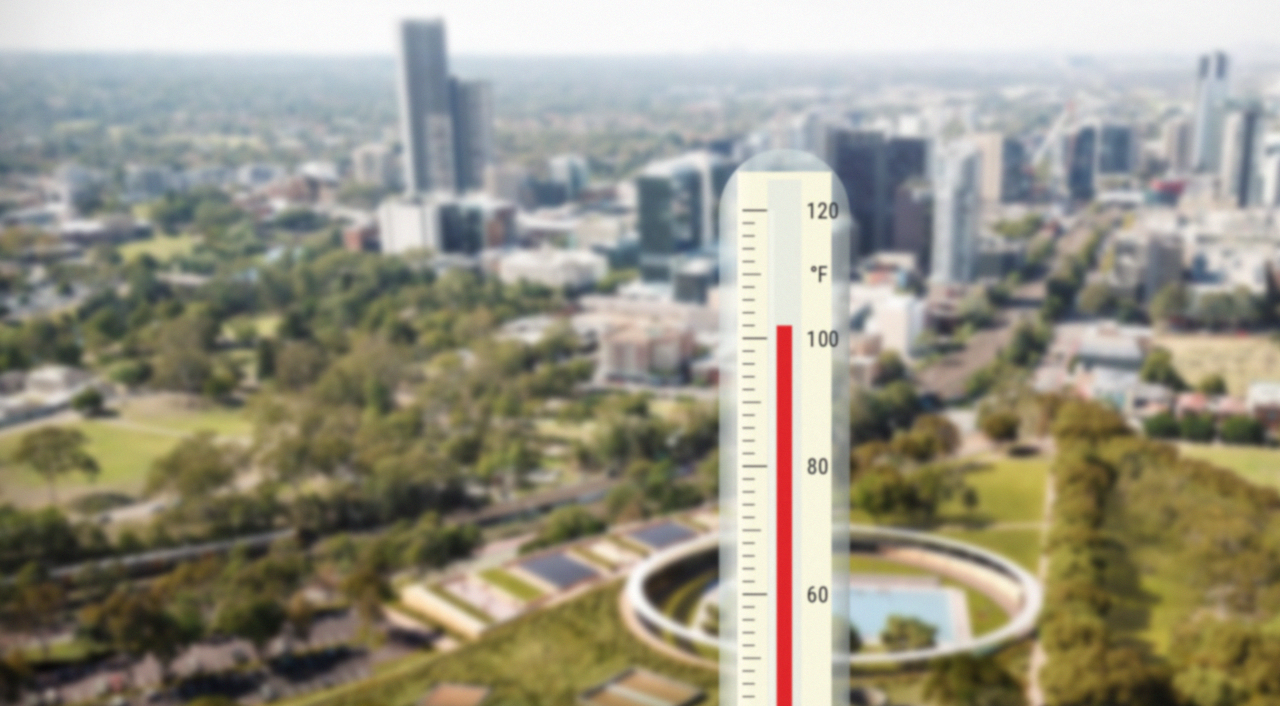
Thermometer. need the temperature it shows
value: 102 °F
